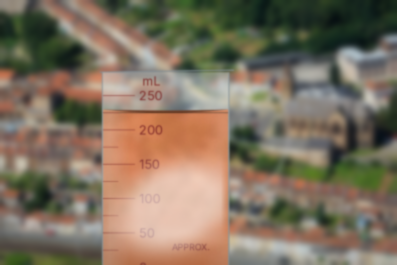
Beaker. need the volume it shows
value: 225 mL
